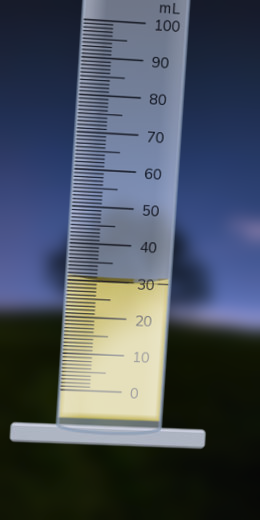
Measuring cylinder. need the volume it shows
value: 30 mL
